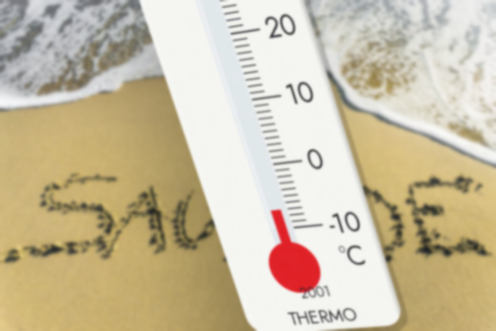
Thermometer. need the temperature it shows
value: -7 °C
